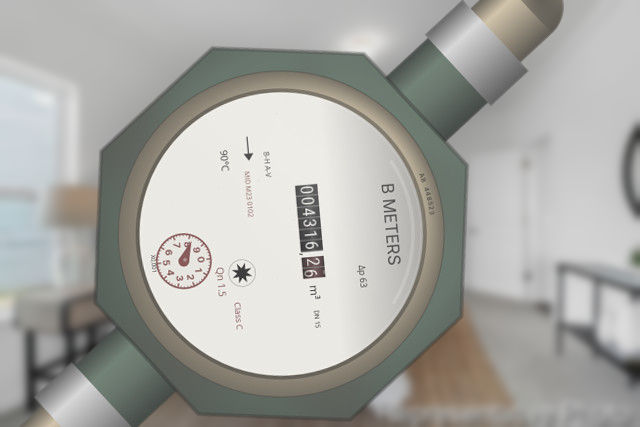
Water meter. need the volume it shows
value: 4316.258 m³
